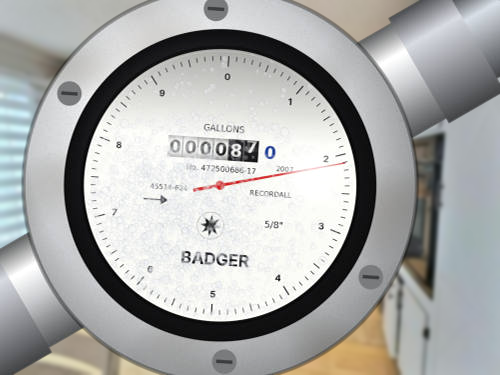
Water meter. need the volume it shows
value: 872.1 gal
